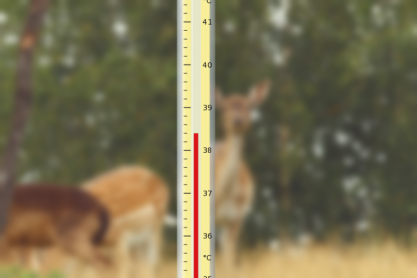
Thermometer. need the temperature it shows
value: 38.4 °C
